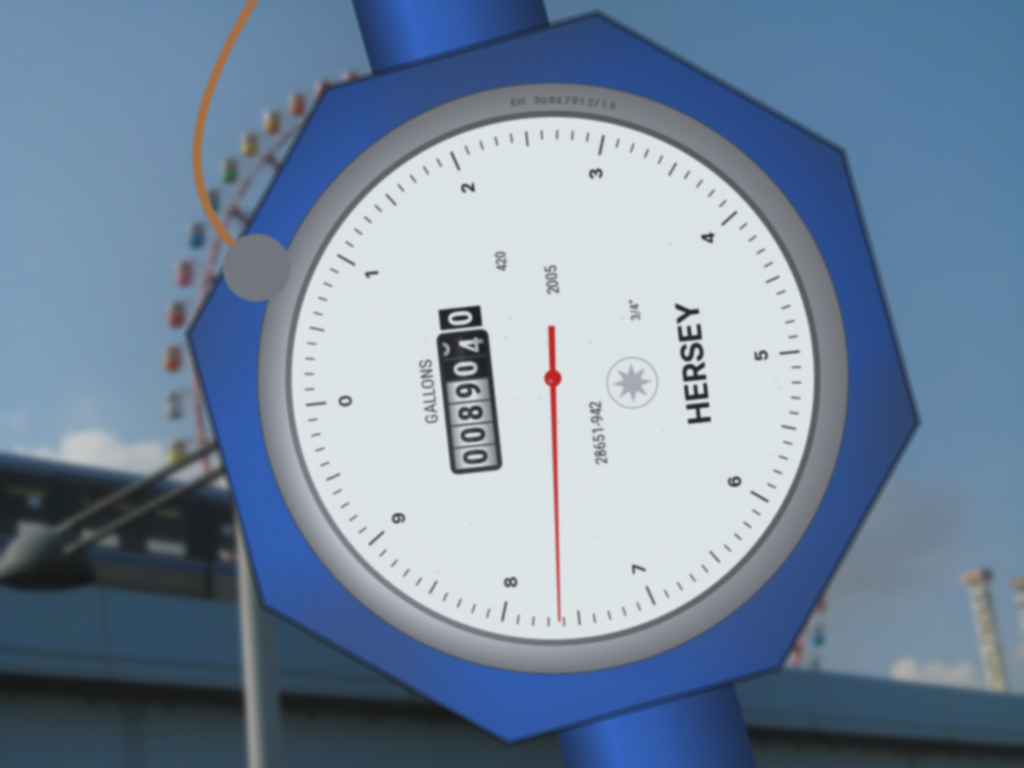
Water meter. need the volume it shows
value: 89037.6 gal
